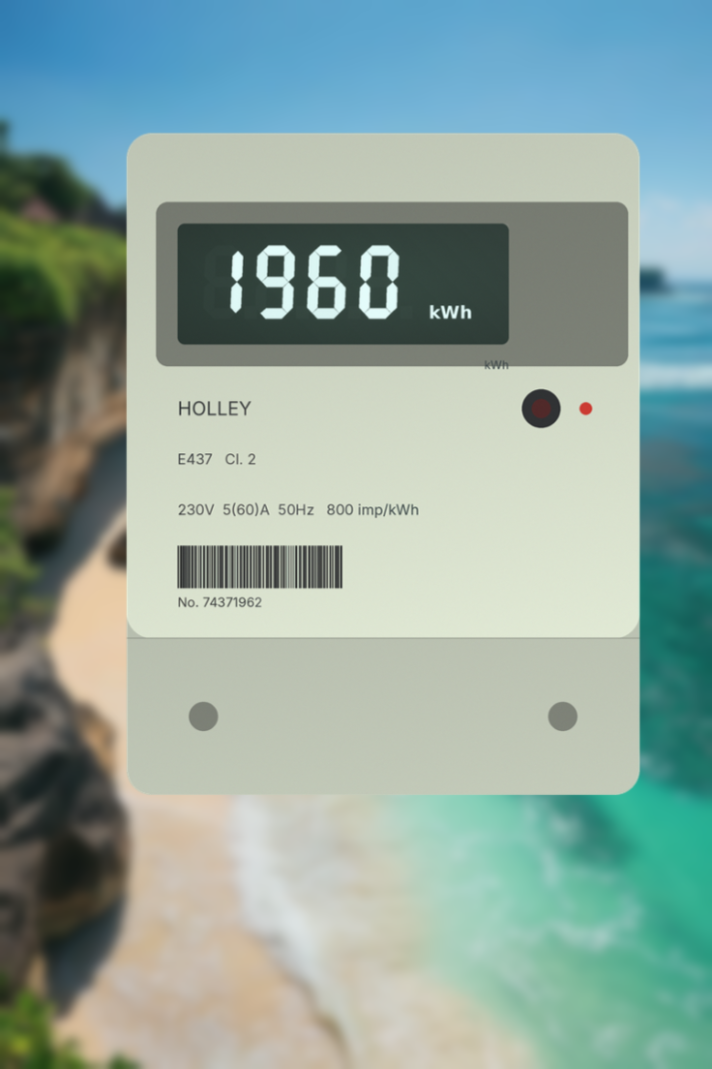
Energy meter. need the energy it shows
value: 1960 kWh
